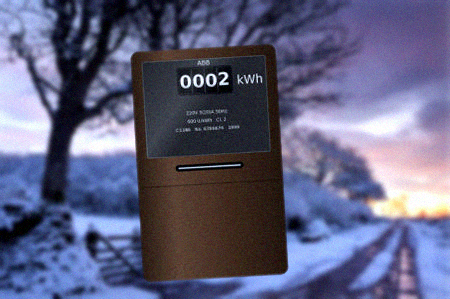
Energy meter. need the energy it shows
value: 2 kWh
